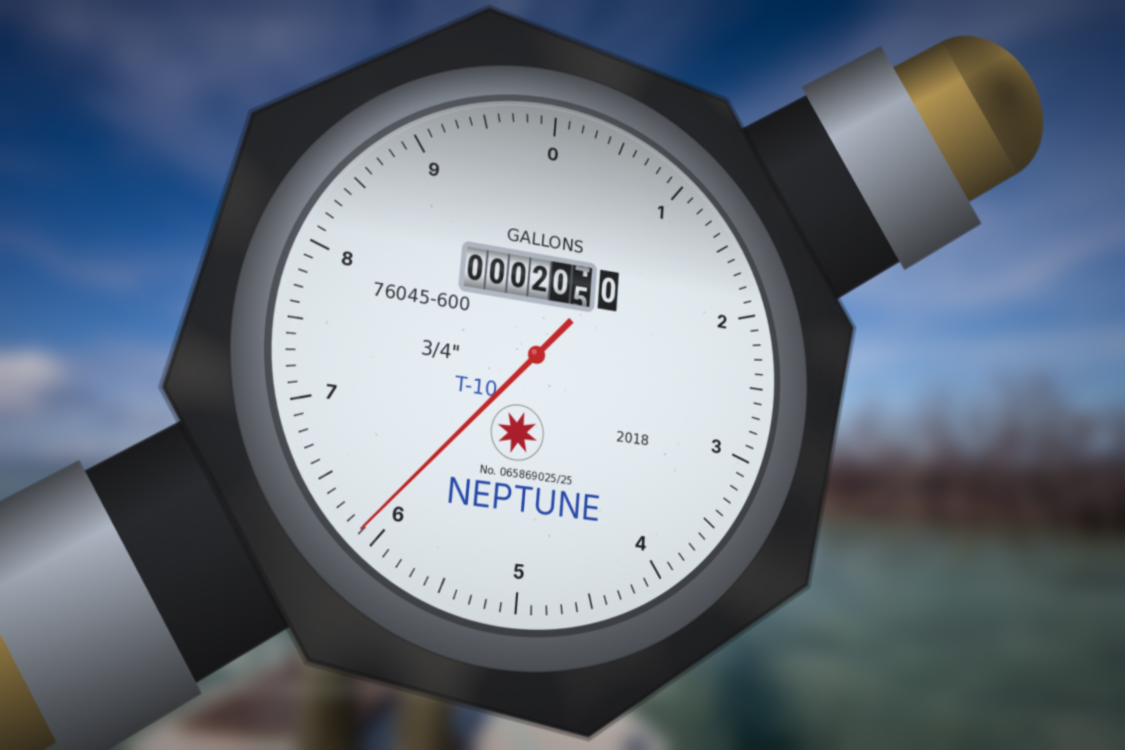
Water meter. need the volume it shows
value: 2046.1 gal
